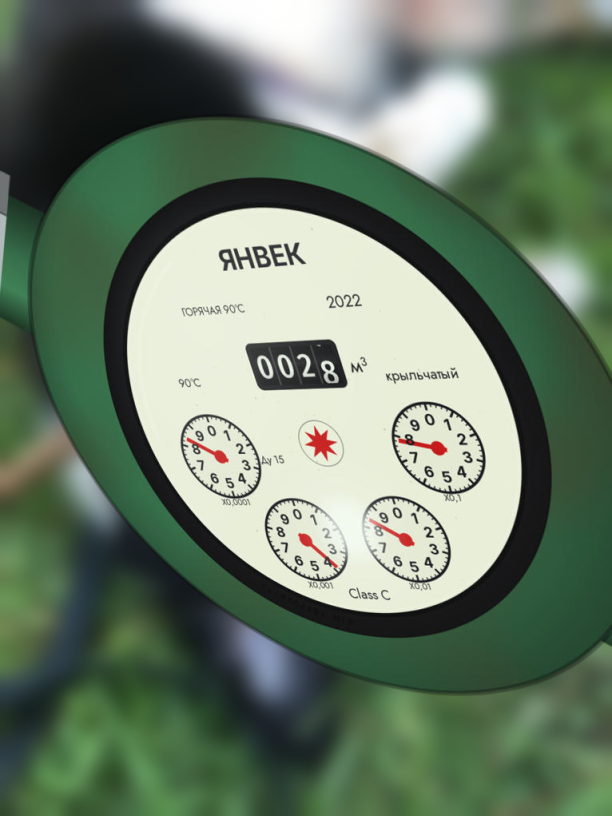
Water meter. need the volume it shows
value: 27.7838 m³
